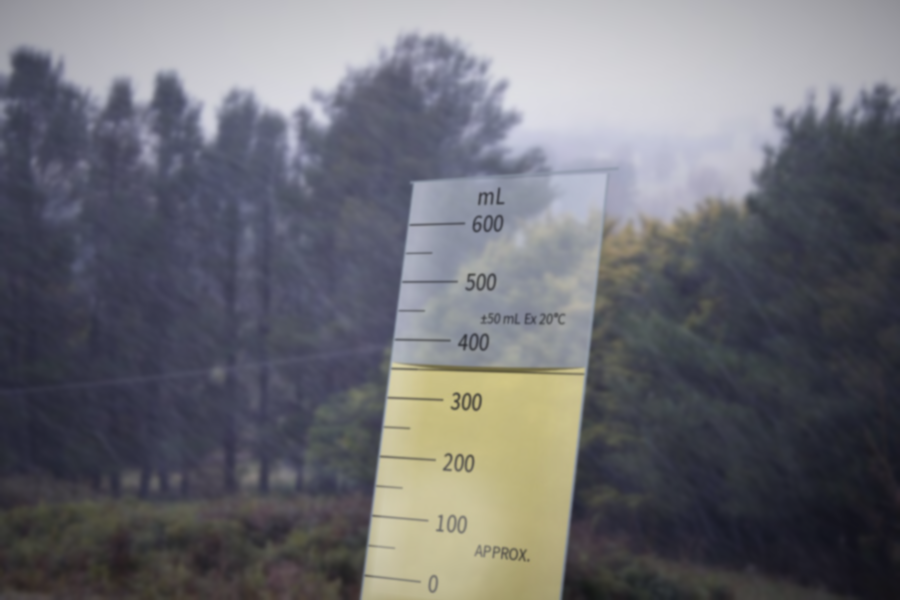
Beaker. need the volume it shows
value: 350 mL
